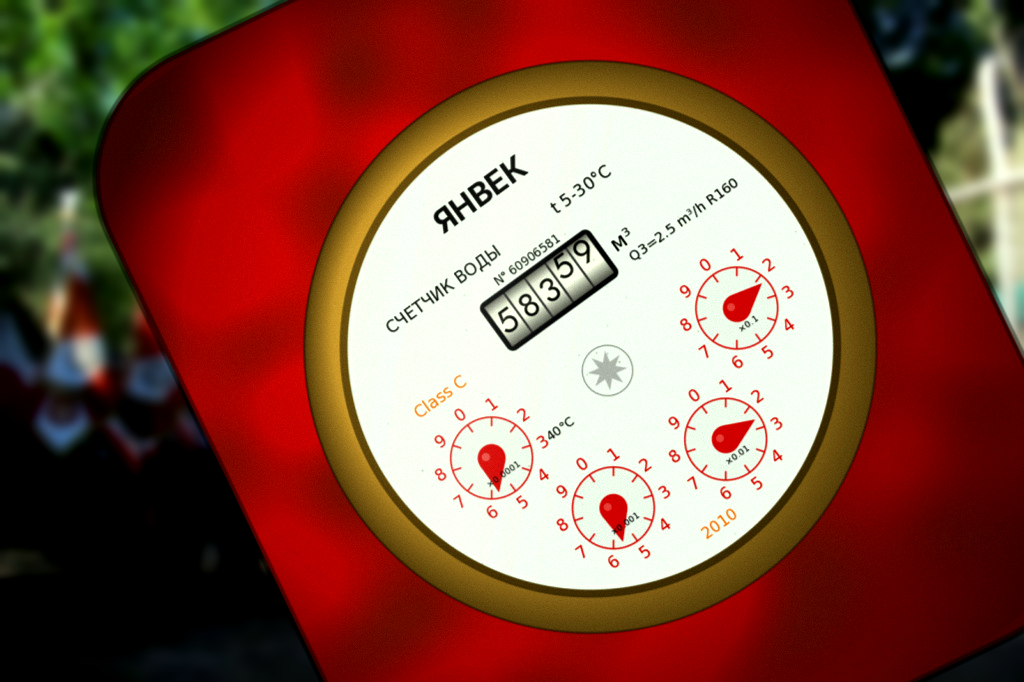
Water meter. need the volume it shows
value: 58359.2255 m³
